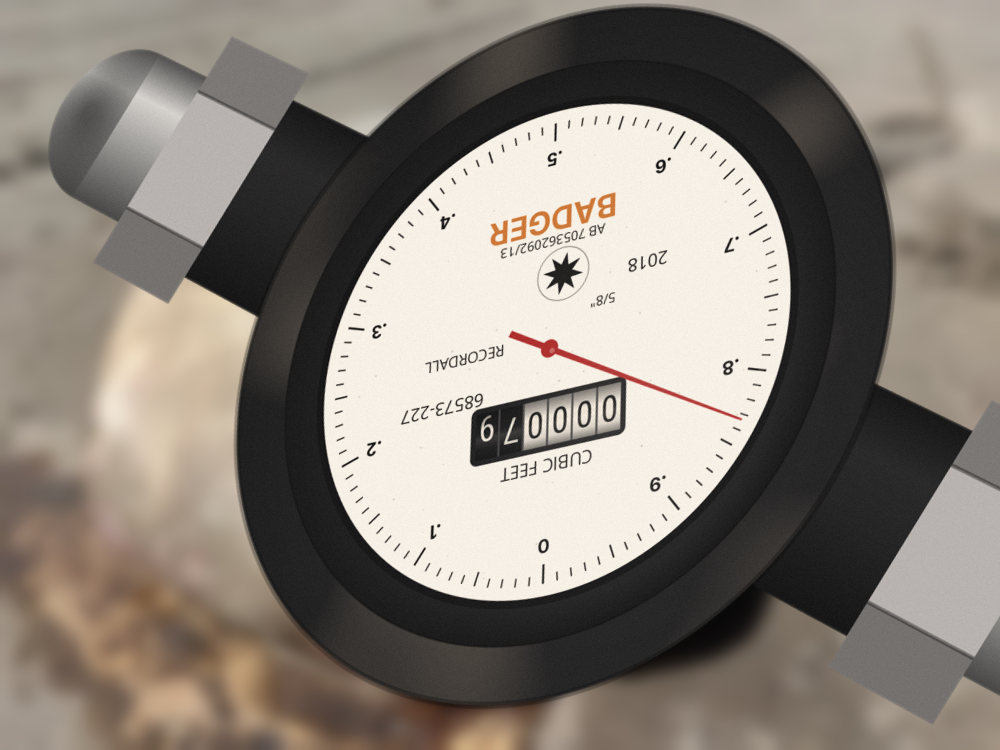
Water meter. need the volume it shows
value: 78.83 ft³
